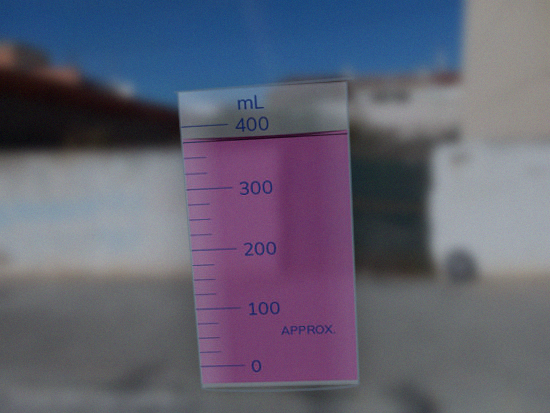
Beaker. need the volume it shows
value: 375 mL
